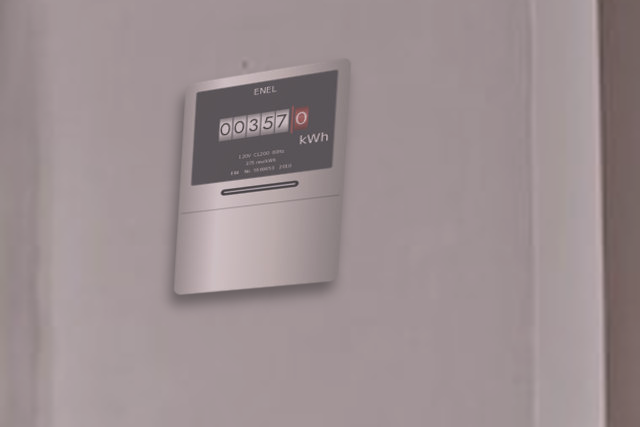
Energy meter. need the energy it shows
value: 357.0 kWh
